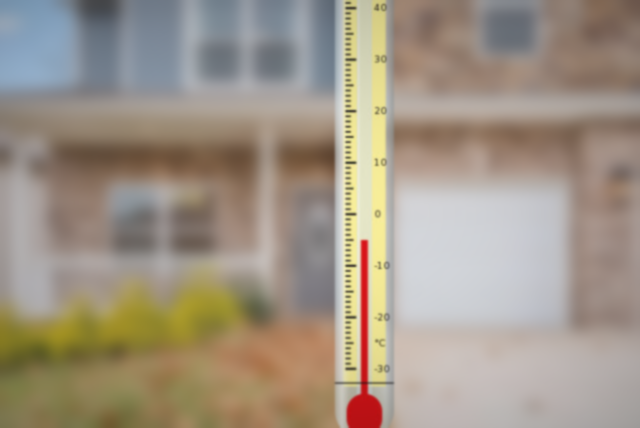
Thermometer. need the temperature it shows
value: -5 °C
